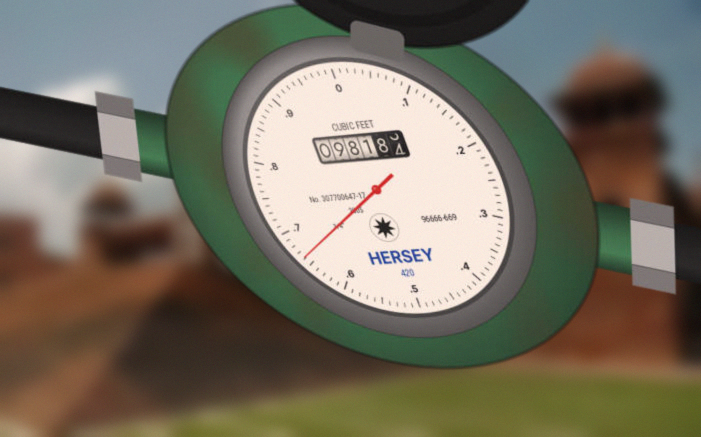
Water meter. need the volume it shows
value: 98183.66 ft³
